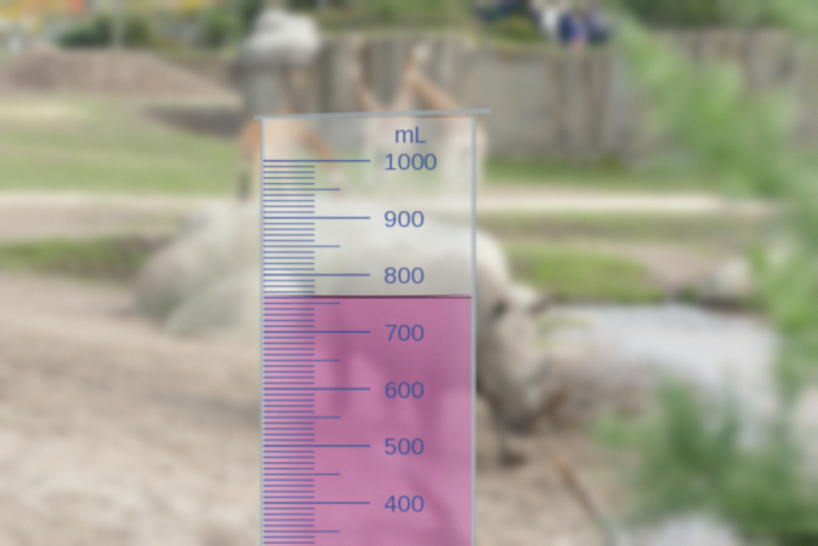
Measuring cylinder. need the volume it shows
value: 760 mL
